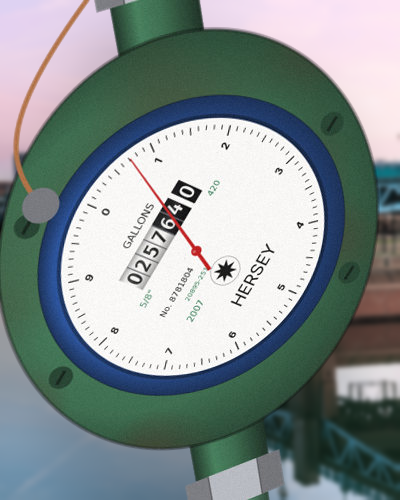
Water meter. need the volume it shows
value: 257640.7 gal
